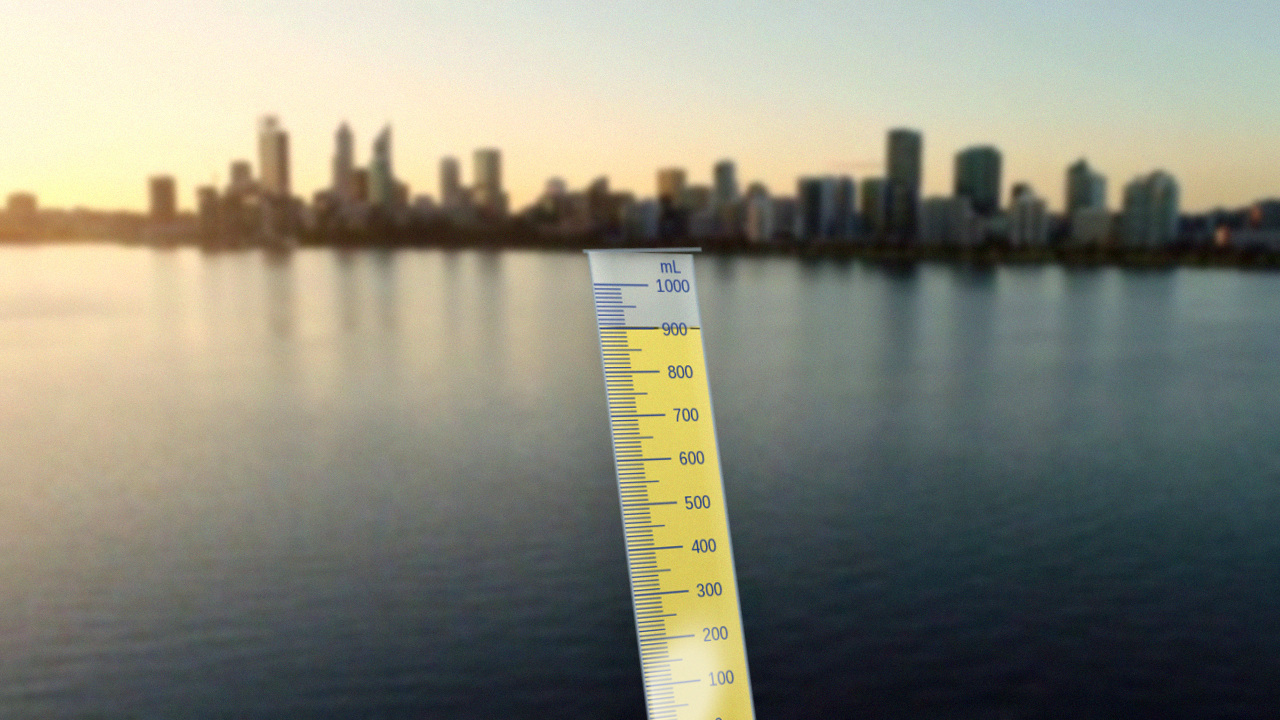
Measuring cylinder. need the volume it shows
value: 900 mL
